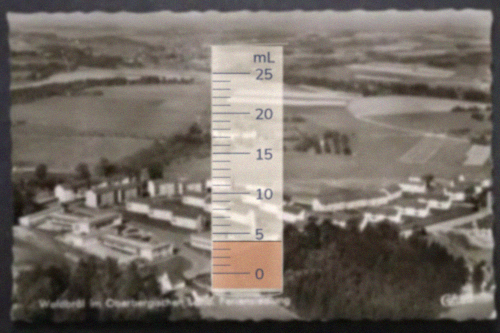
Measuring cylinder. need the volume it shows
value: 4 mL
